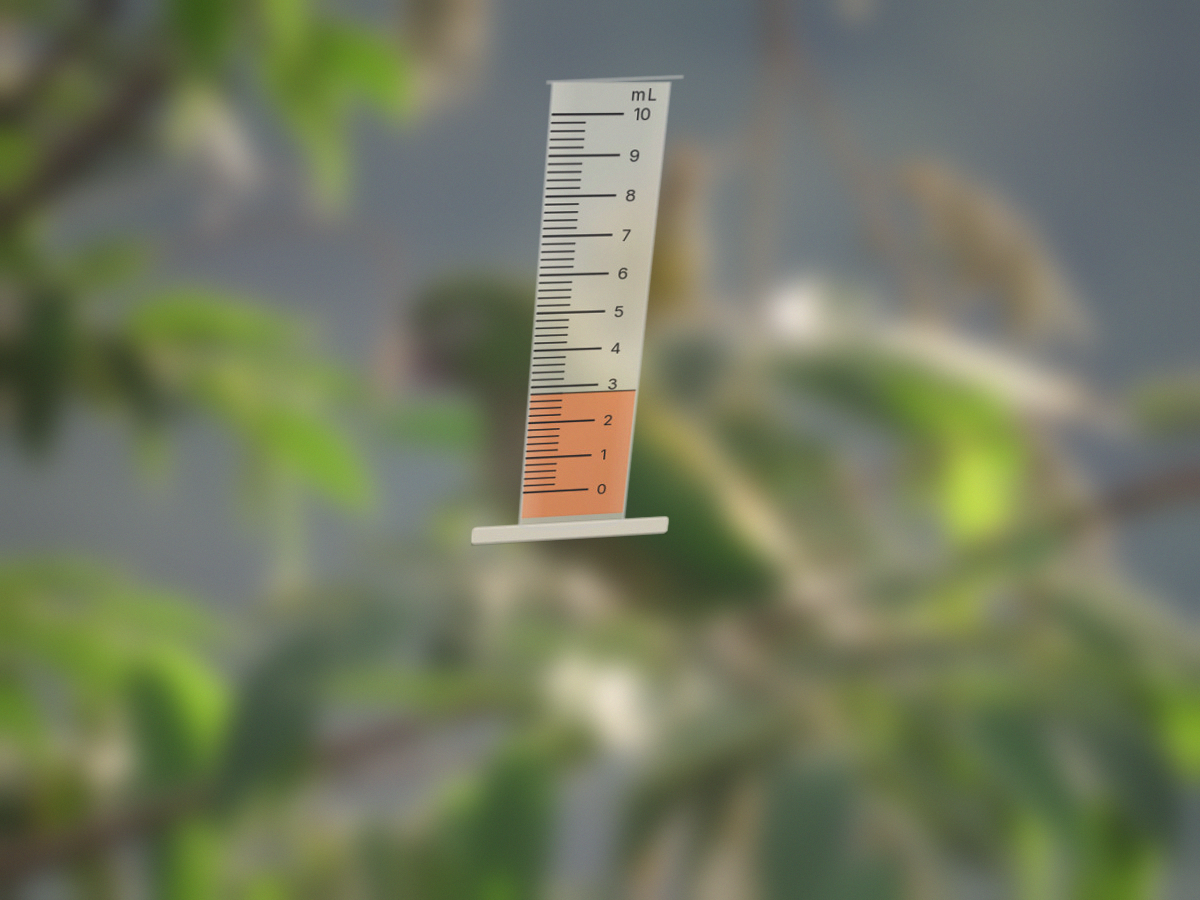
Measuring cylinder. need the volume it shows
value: 2.8 mL
